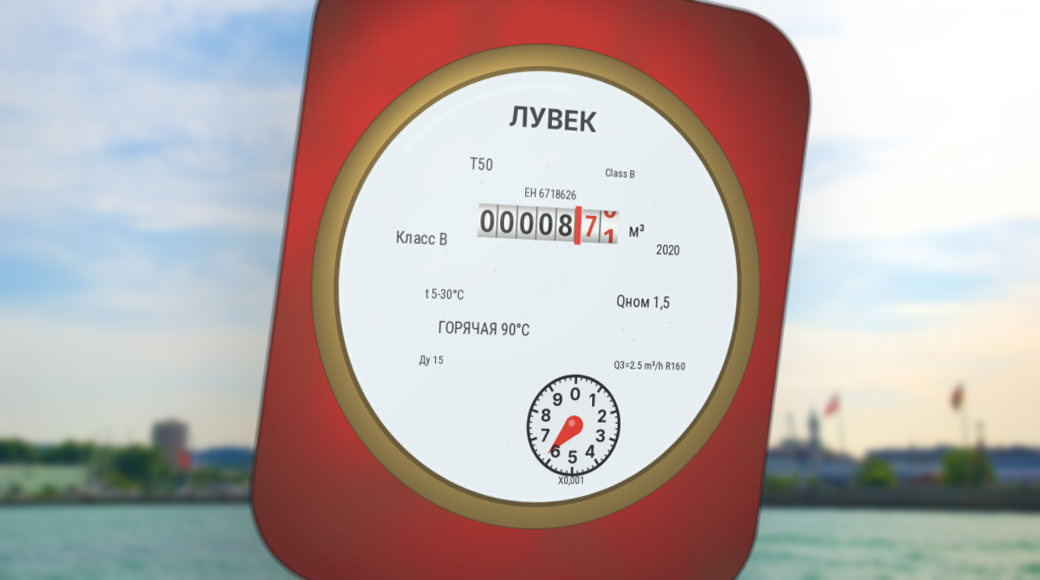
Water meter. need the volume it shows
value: 8.706 m³
